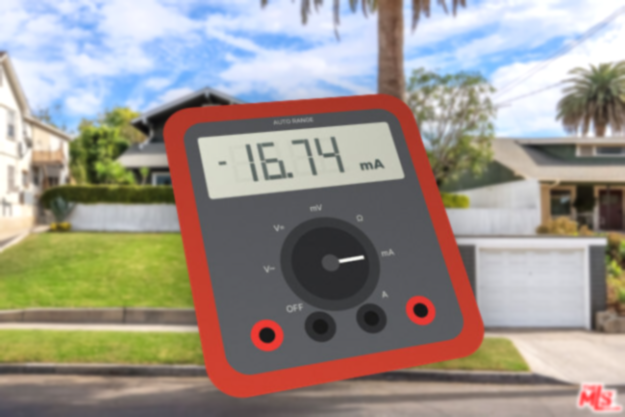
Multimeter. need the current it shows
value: -16.74 mA
